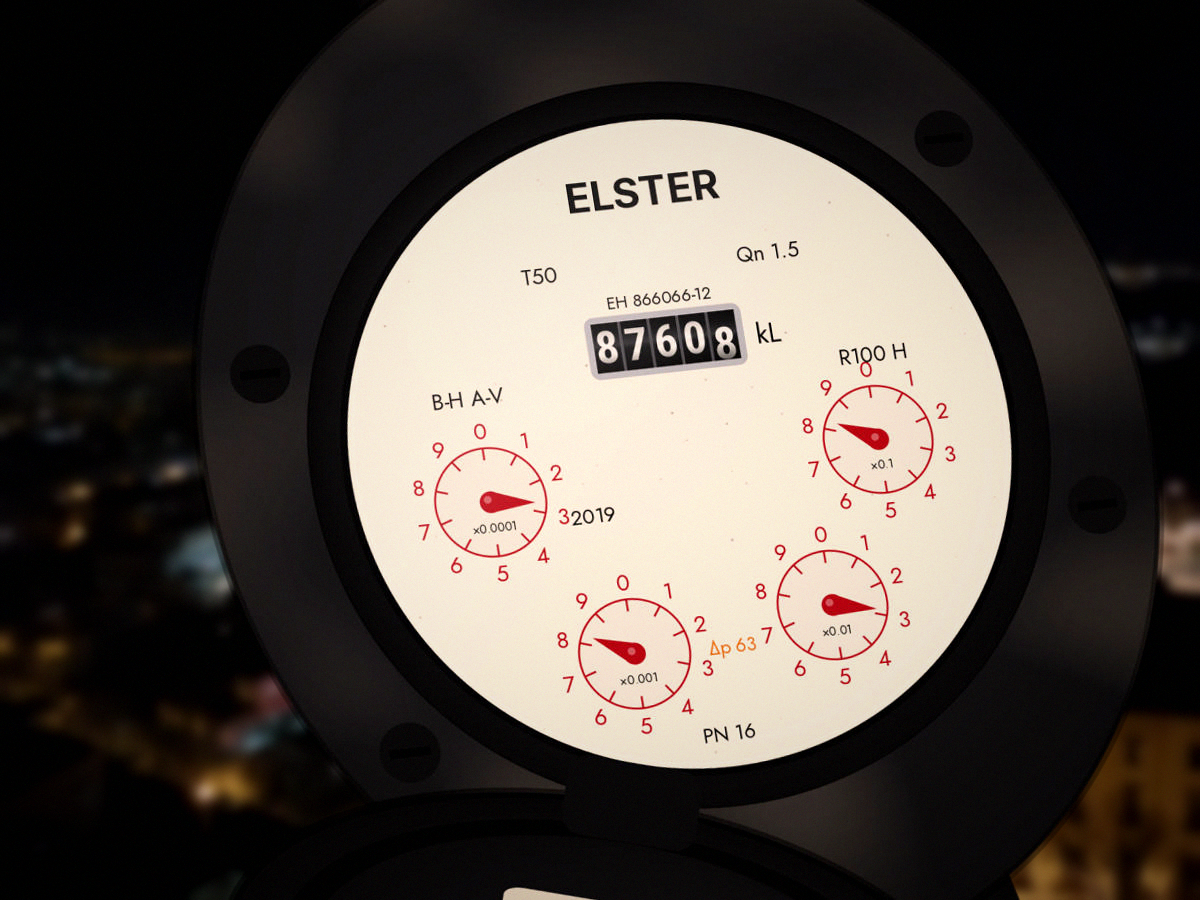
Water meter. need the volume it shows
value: 87607.8282 kL
